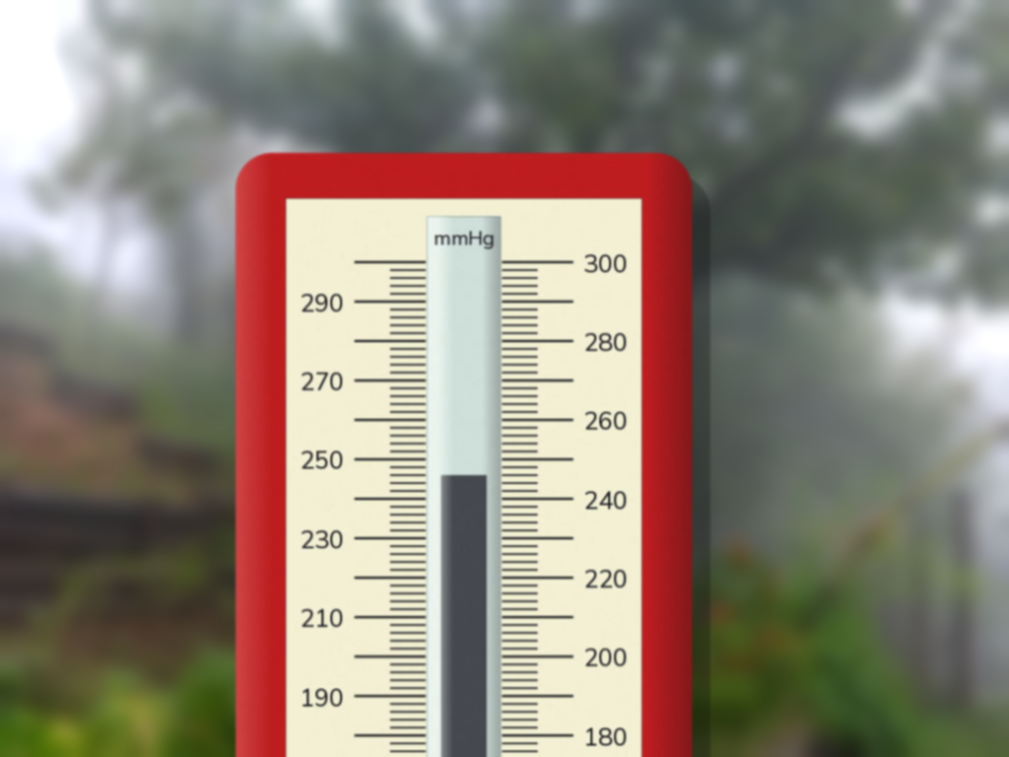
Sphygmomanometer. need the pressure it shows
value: 246 mmHg
